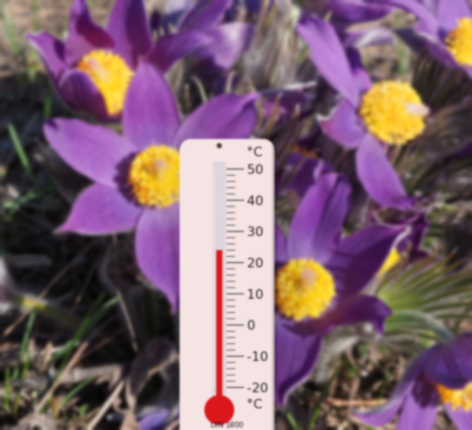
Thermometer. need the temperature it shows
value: 24 °C
